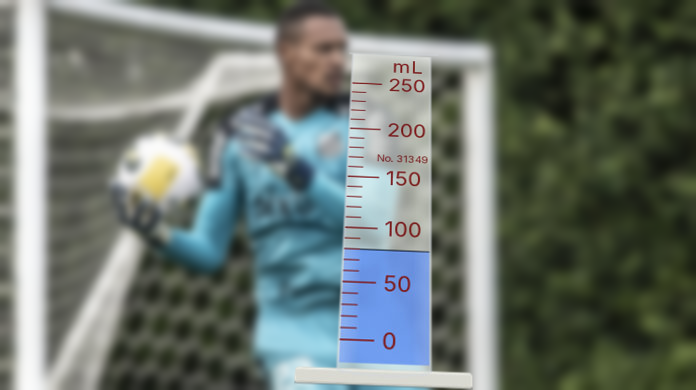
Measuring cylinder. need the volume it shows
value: 80 mL
